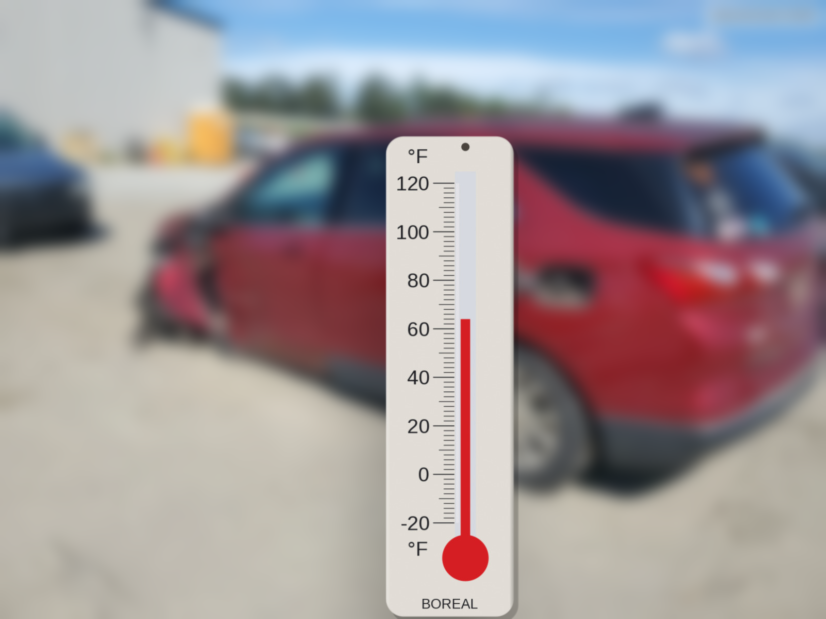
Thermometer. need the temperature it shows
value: 64 °F
